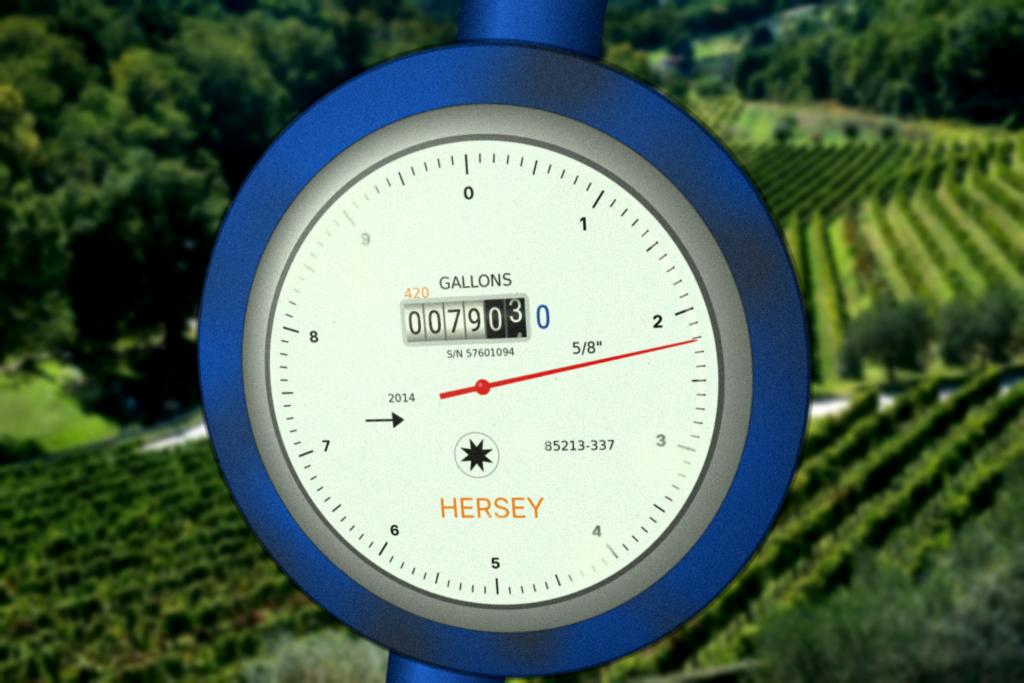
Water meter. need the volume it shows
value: 79032.2 gal
